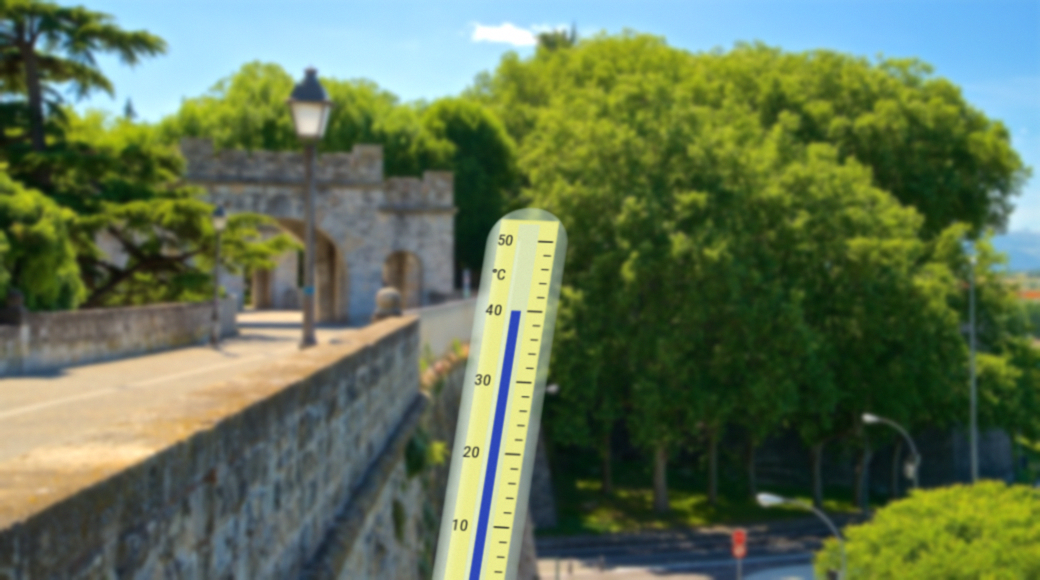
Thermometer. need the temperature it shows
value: 40 °C
